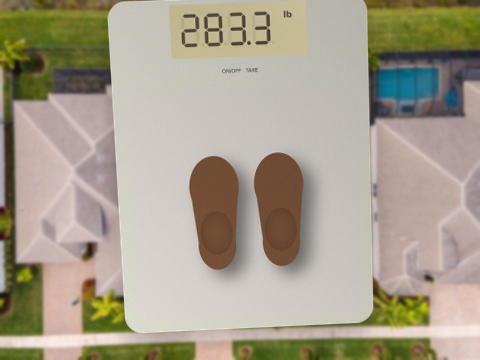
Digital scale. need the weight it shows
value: 283.3 lb
